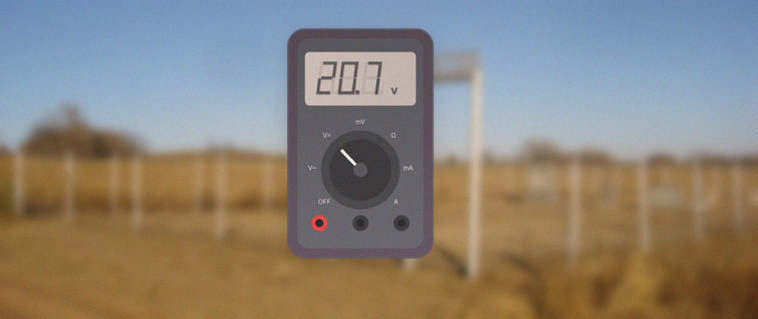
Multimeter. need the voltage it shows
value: 20.7 V
